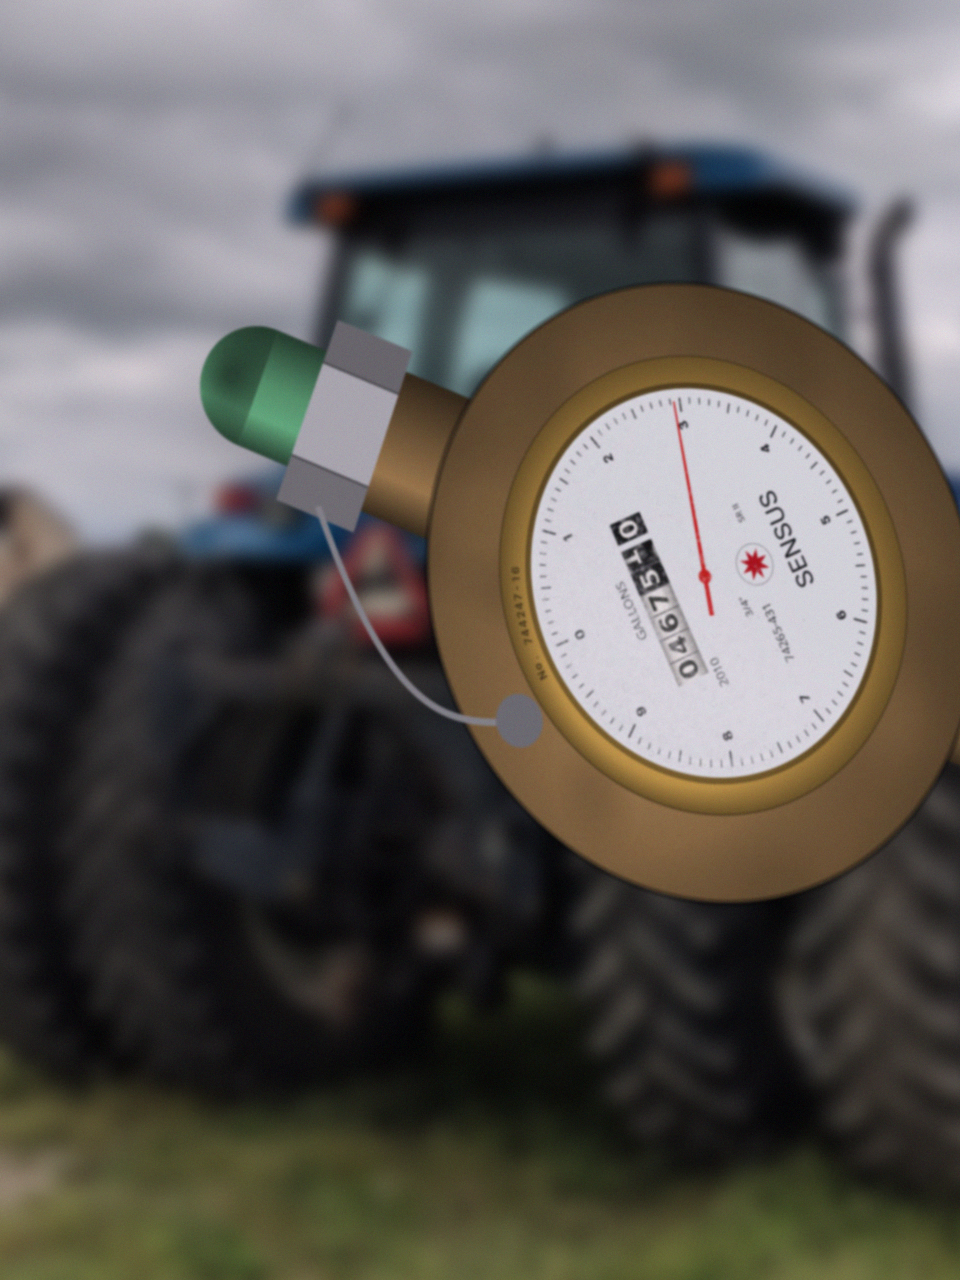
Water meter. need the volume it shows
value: 467512.9 gal
